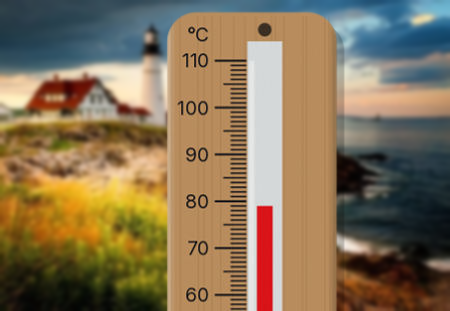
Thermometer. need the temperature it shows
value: 79 °C
